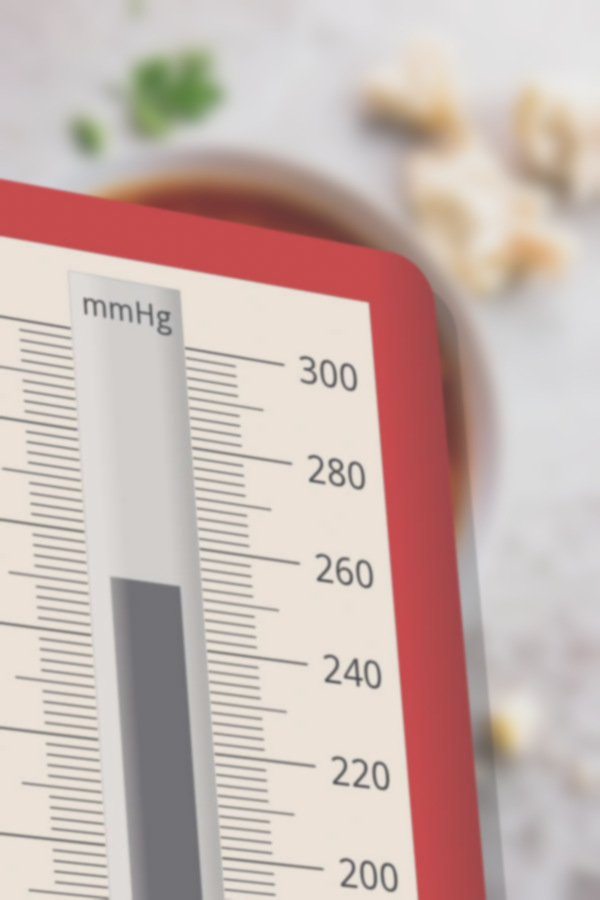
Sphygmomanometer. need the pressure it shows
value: 252 mmHg
